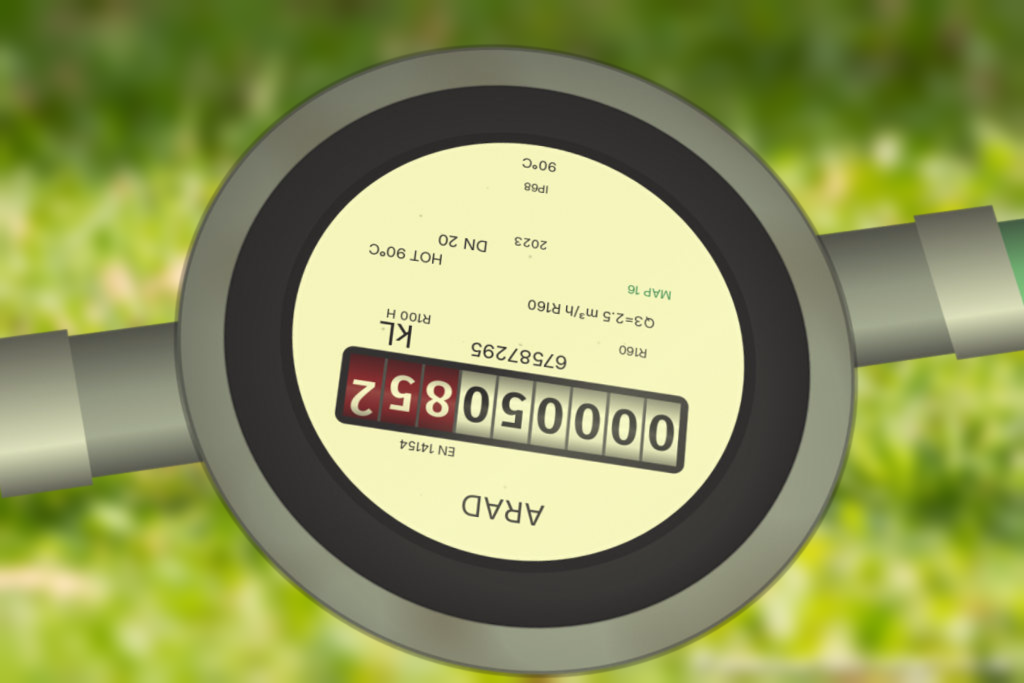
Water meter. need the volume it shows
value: 50.852 kL
